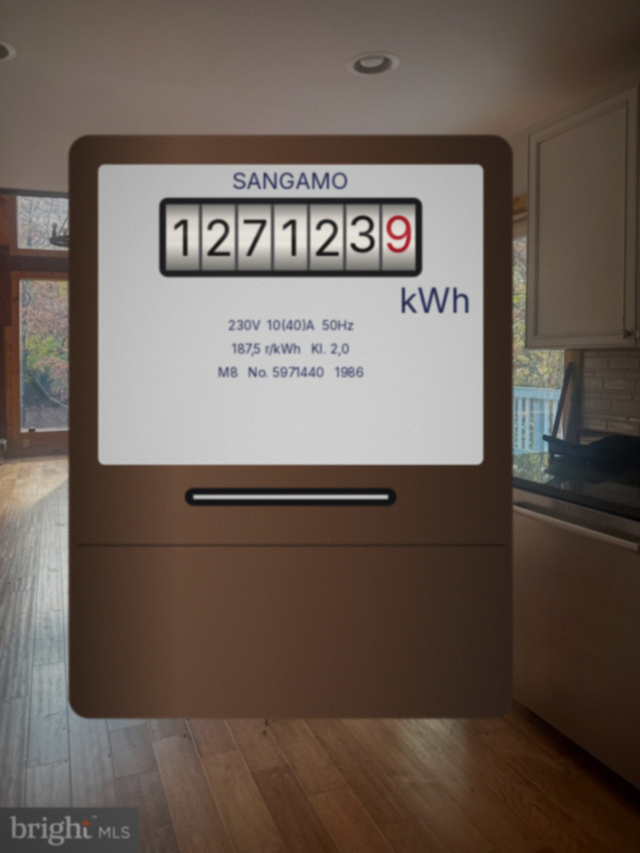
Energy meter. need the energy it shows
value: 127123.9 kWh
